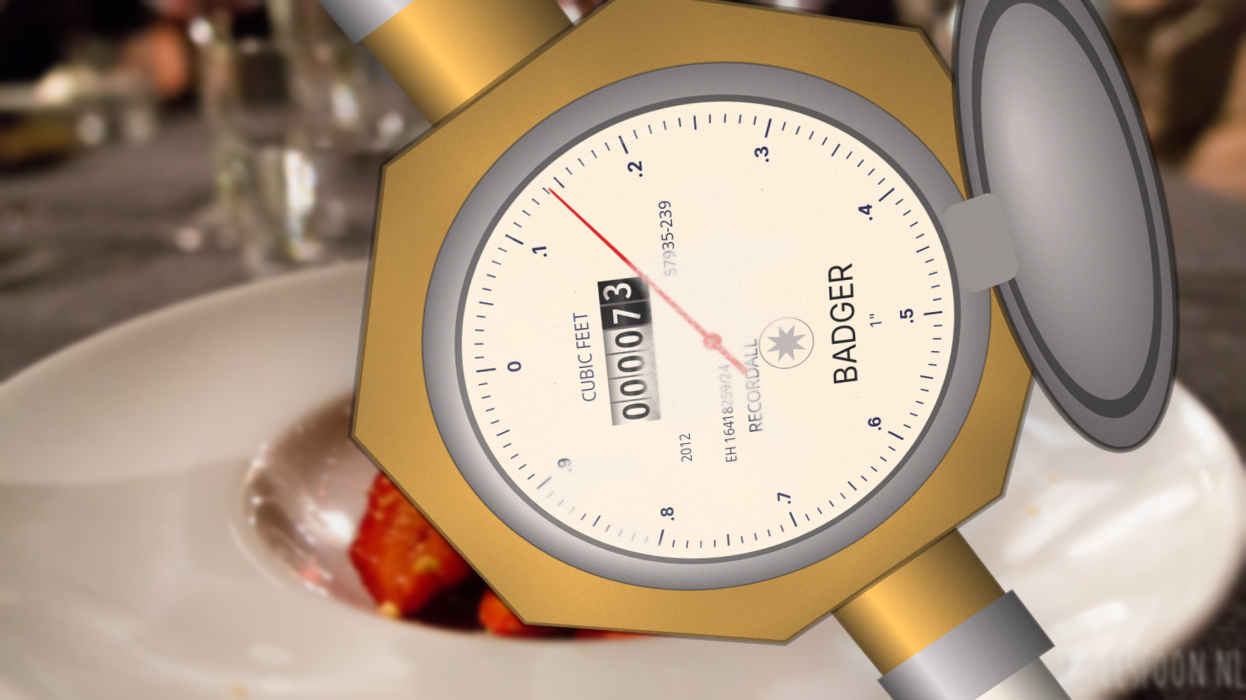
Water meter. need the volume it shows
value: 73.14 ft³
